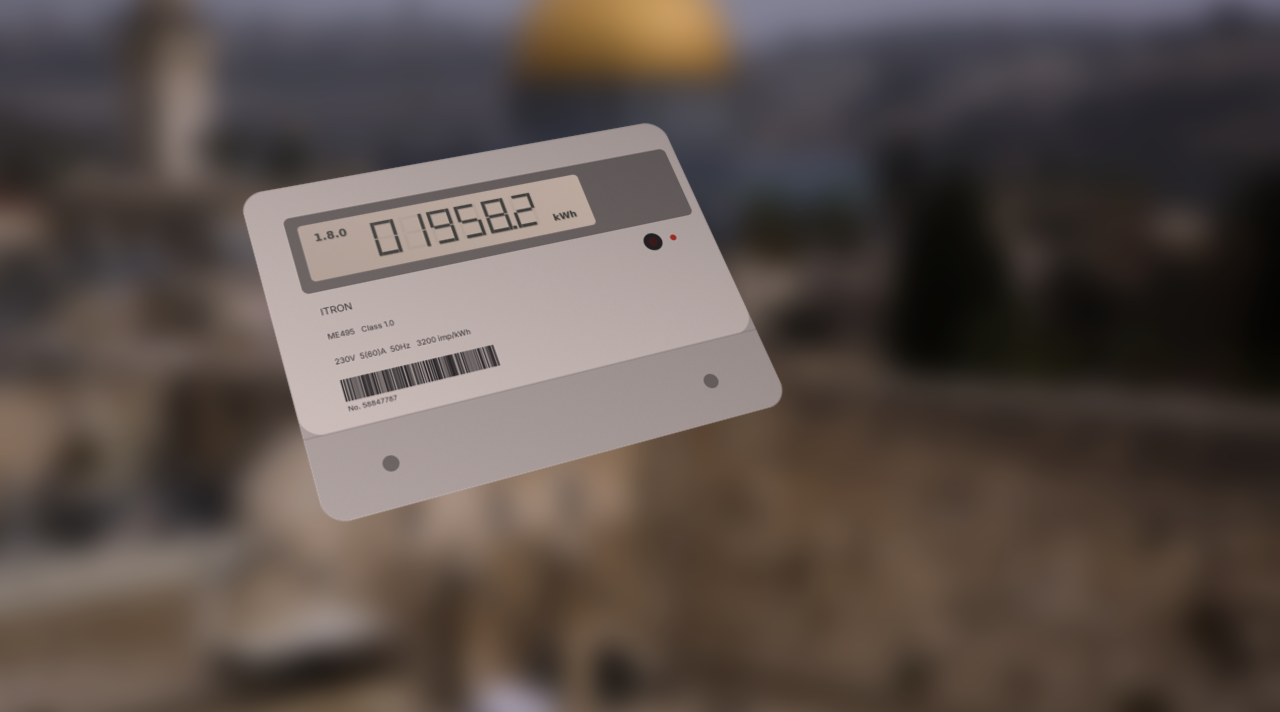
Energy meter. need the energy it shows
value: 1958.2 kWh
